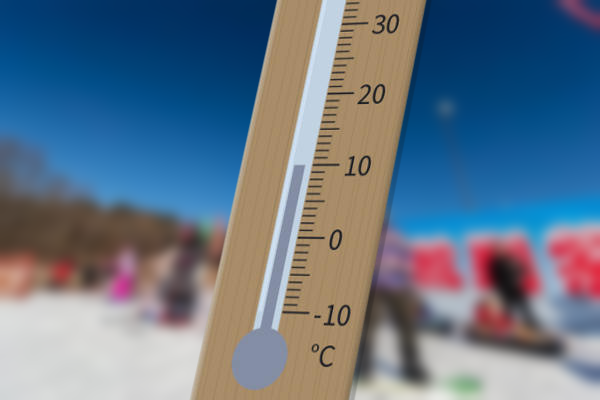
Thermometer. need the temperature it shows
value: 10 °C
